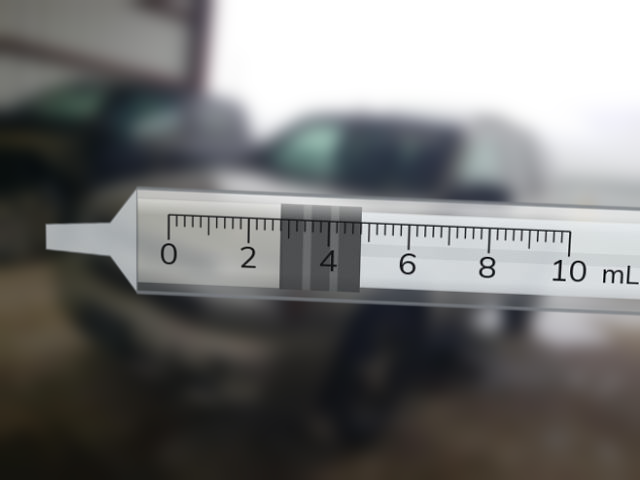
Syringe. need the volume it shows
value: 2.8 mL
